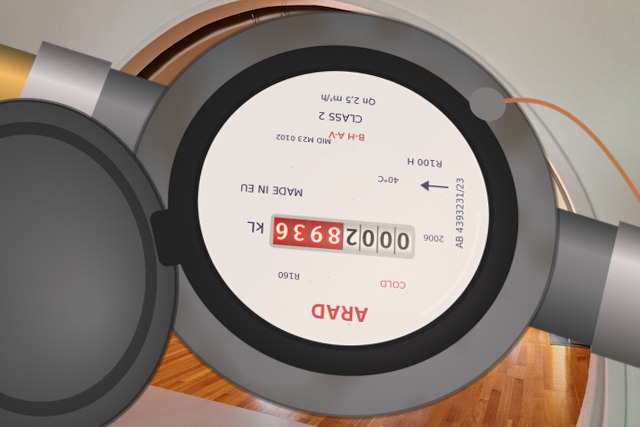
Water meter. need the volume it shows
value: 2.8936 kL
